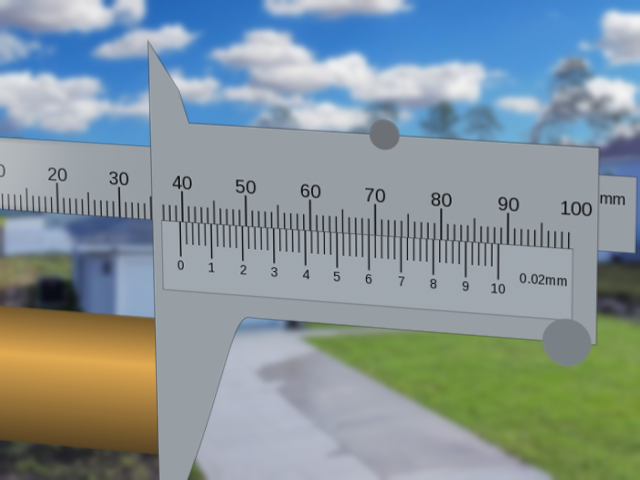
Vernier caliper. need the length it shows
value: 39.6 mm
